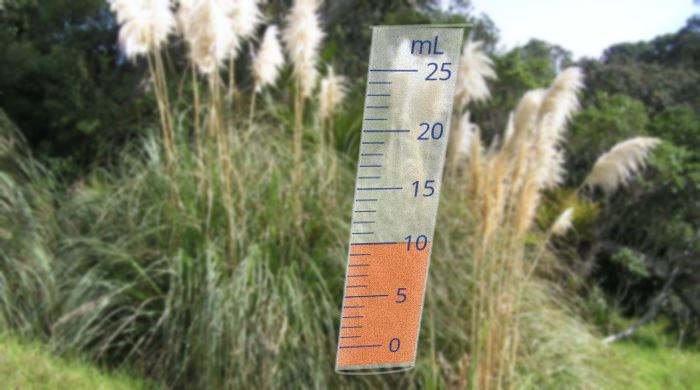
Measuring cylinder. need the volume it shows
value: 10 mL
